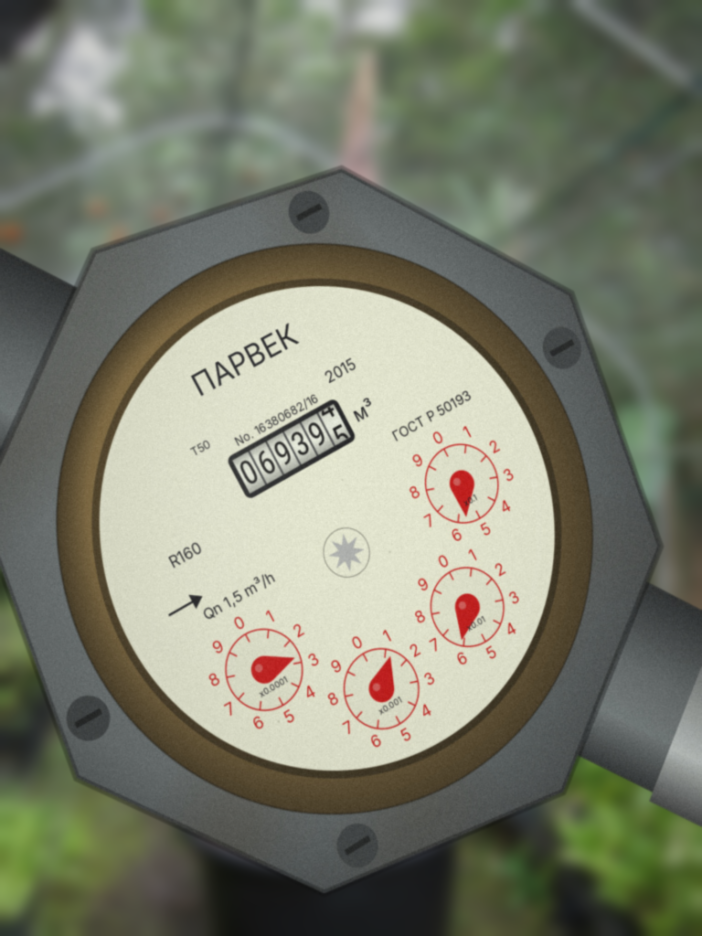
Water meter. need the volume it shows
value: 69394.5612 m³
